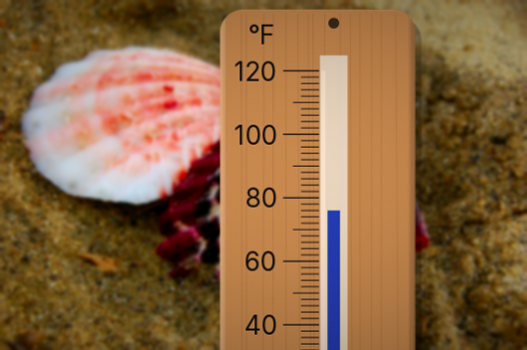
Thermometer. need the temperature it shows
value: 76 °F
